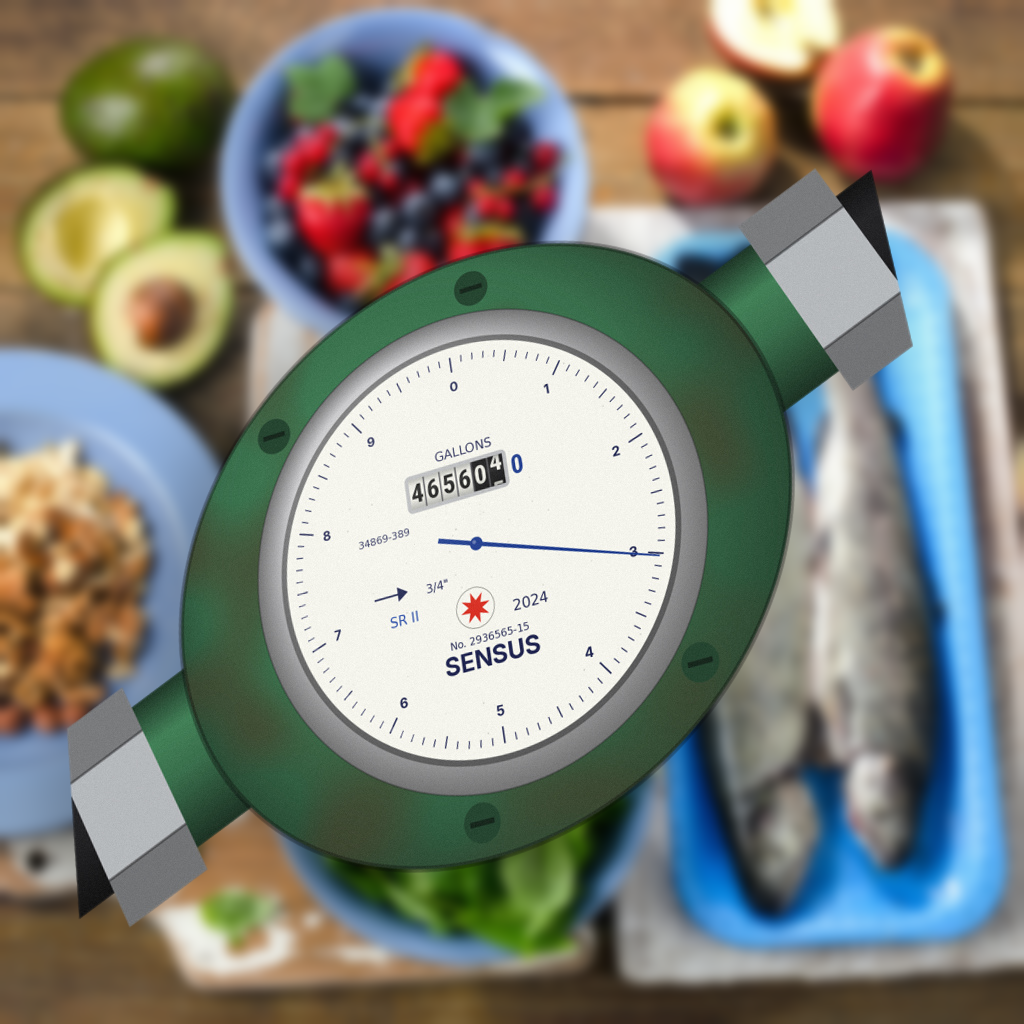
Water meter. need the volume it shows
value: 4656043.0 gal
